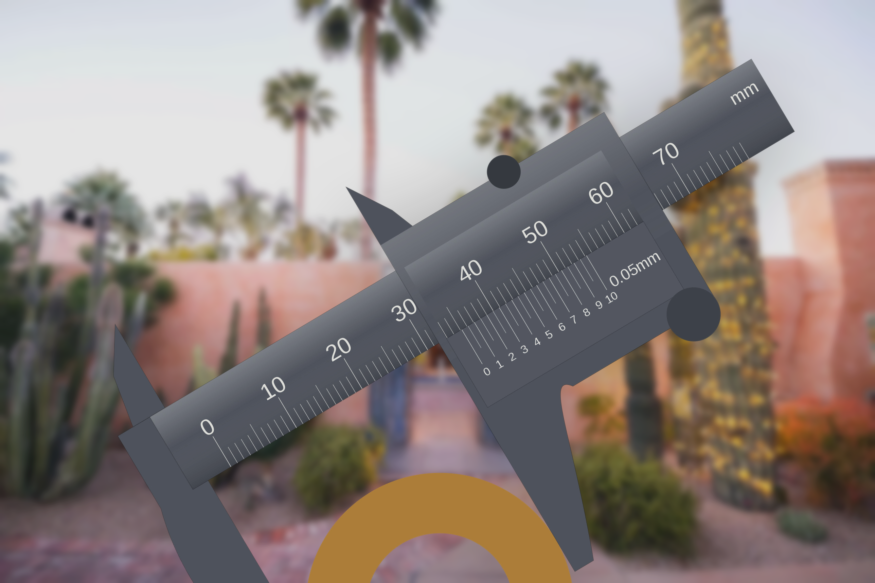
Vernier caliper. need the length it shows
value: 35.2 mm
